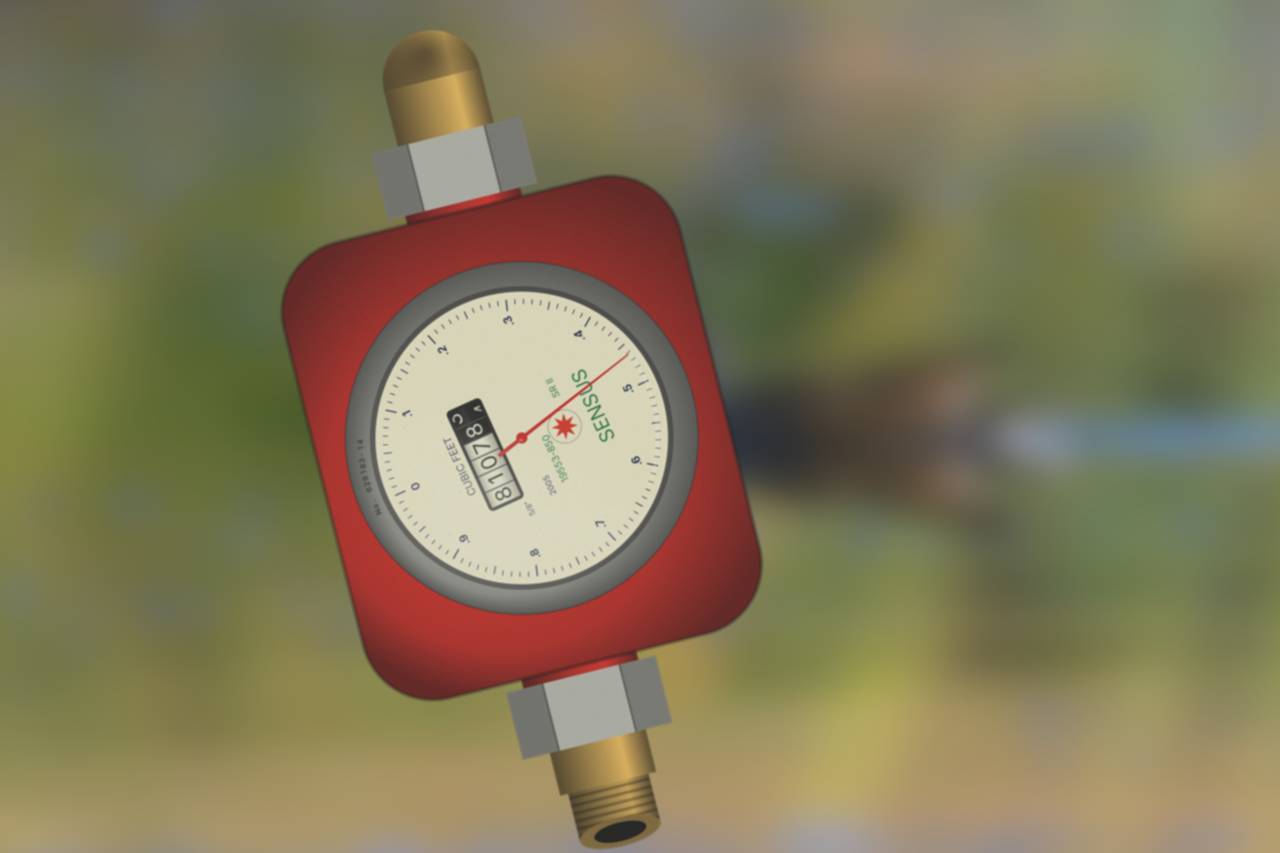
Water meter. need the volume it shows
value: 810783.46 ft³
